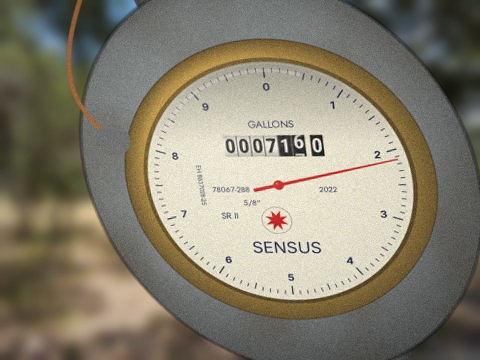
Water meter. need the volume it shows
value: 7162.1 gal
